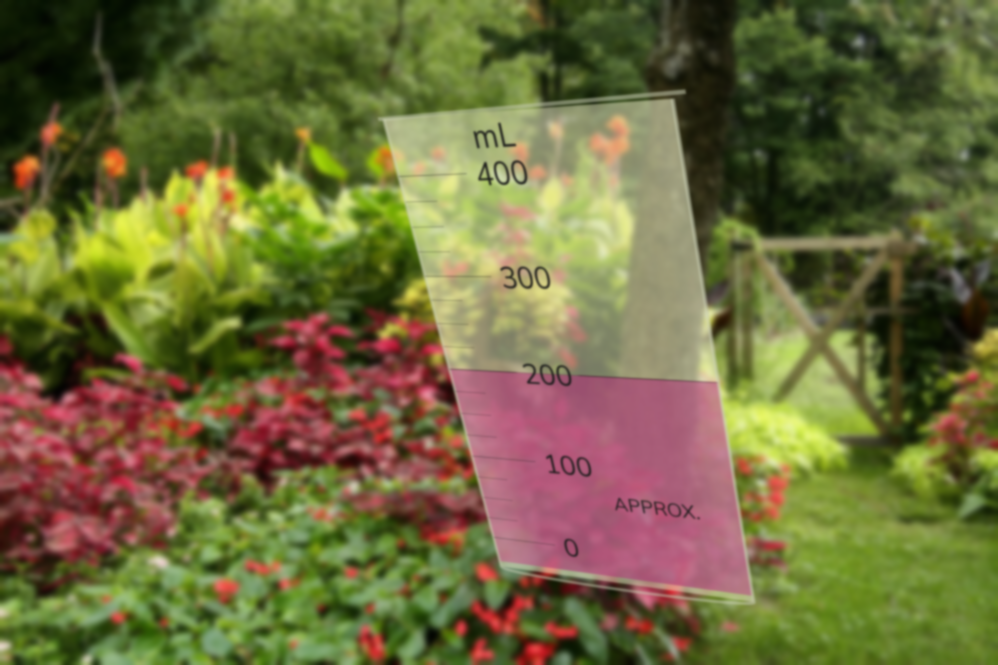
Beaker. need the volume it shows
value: 200 mL
